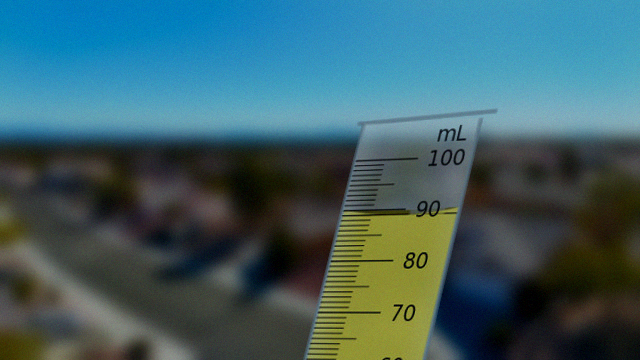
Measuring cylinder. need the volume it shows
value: 89 mL
